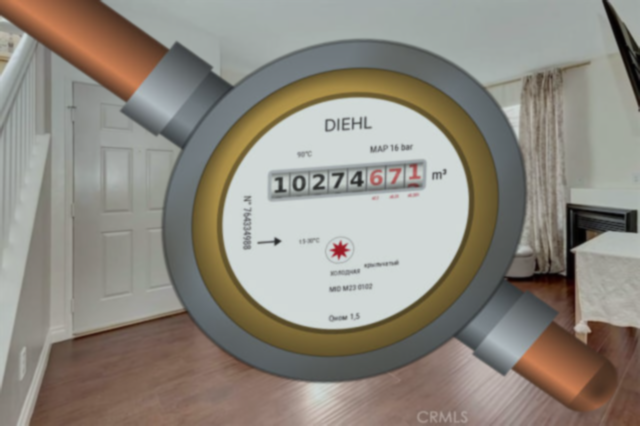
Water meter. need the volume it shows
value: 10274.671 m³
